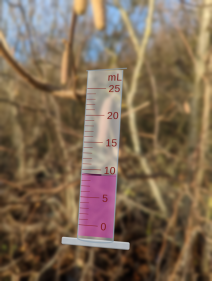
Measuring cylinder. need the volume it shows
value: 9 mL
